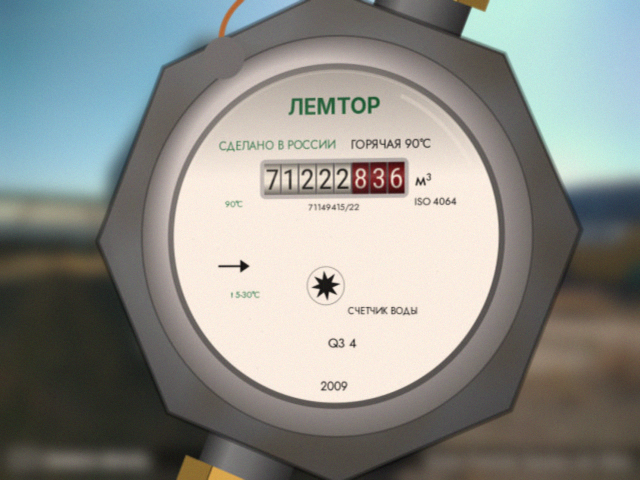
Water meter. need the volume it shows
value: 71222.836 m³
